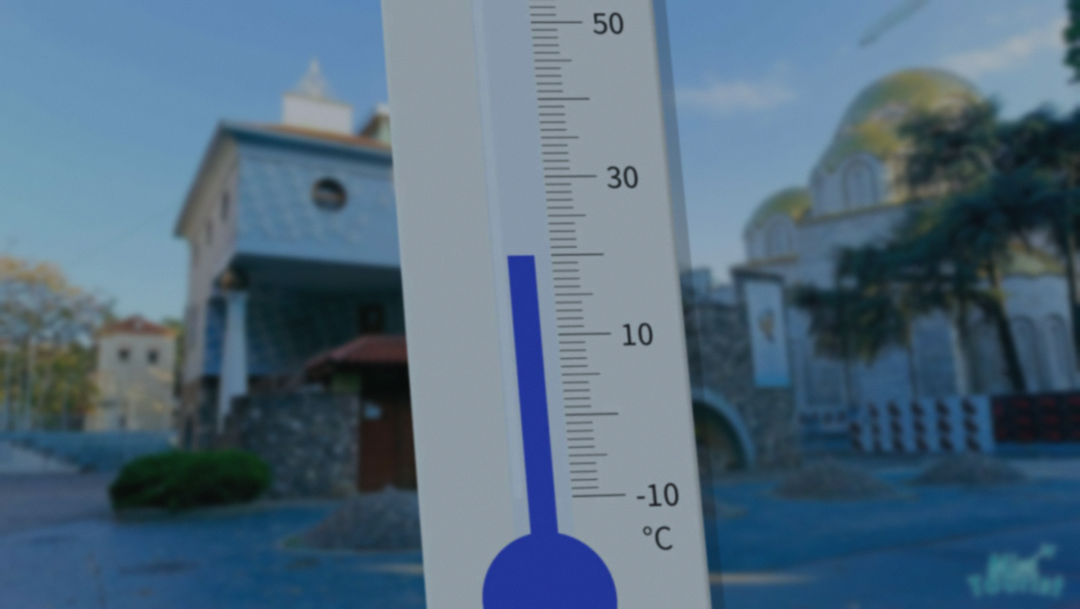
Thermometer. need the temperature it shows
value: 20 °C
